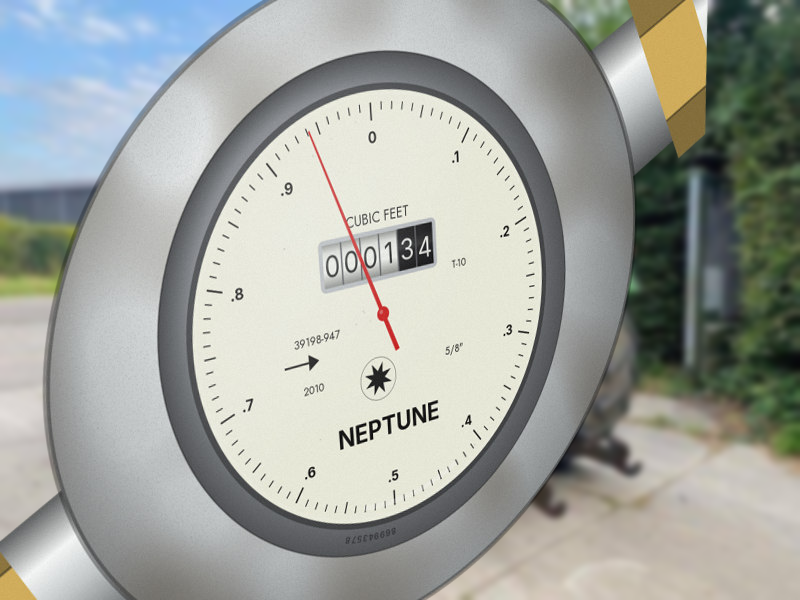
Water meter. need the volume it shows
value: 133.94 ft³
